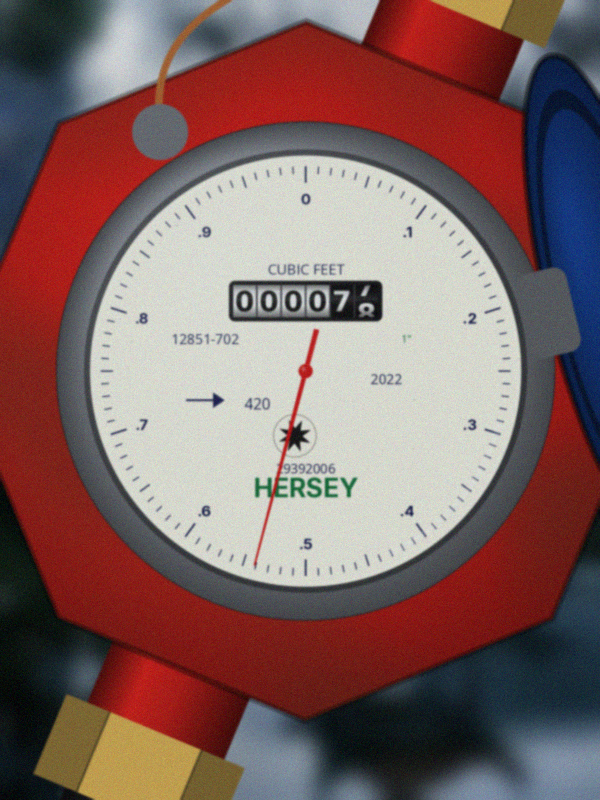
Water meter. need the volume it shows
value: 77.54 ft³
